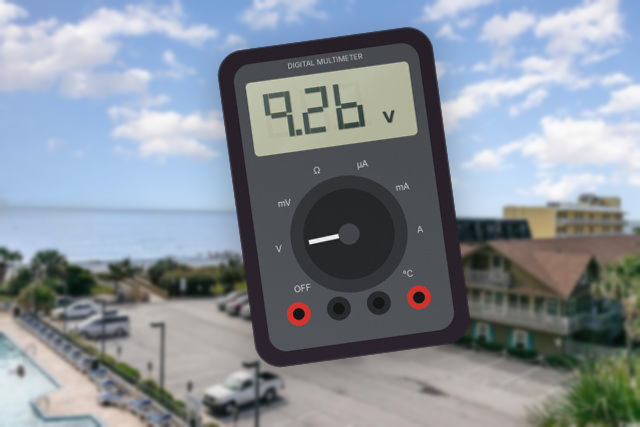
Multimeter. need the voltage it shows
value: 9.26 V
